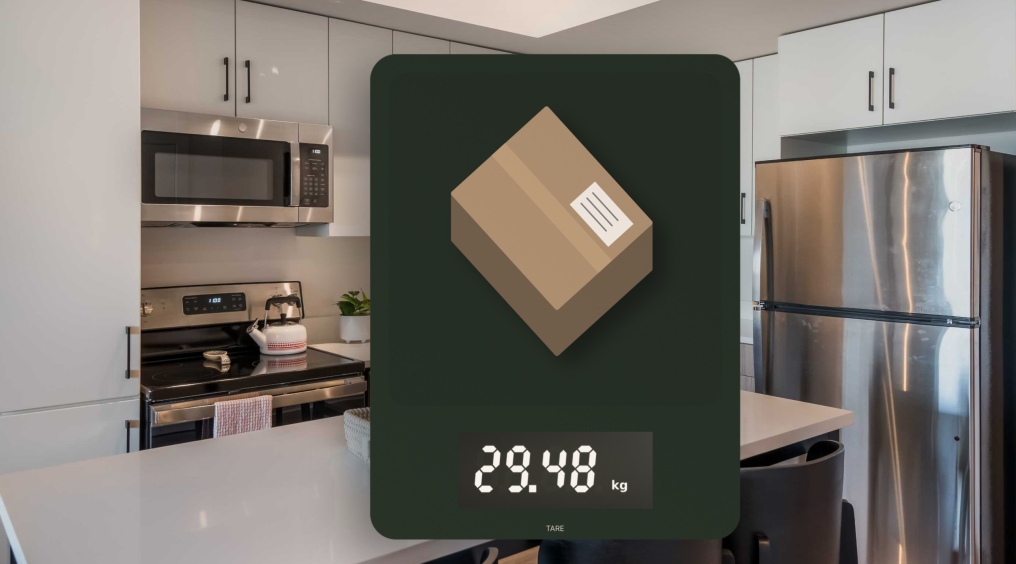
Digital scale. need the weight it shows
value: 29.48 kg
